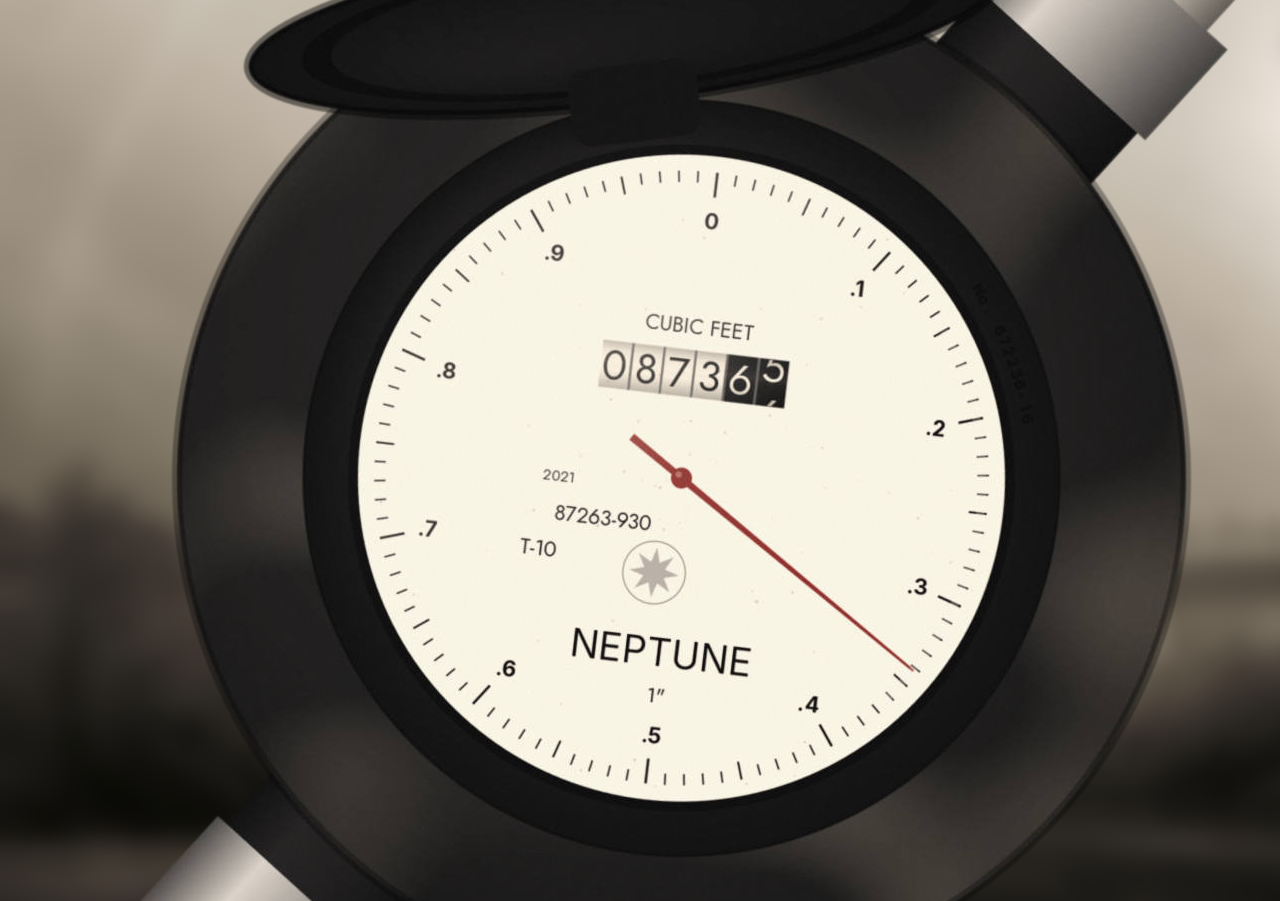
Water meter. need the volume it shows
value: 87365.34 ft³
